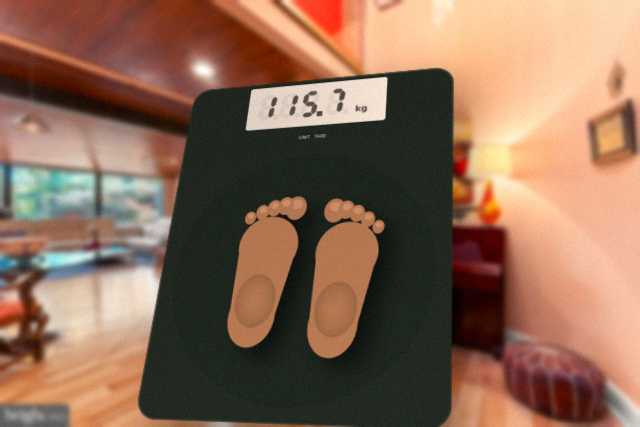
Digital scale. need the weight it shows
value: 115.7 kg
